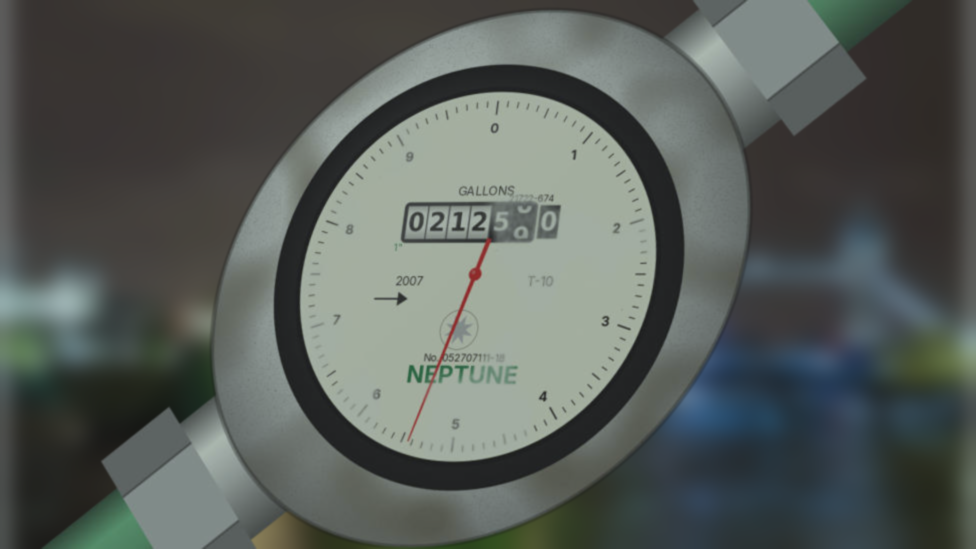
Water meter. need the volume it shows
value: 212585.4 gal
